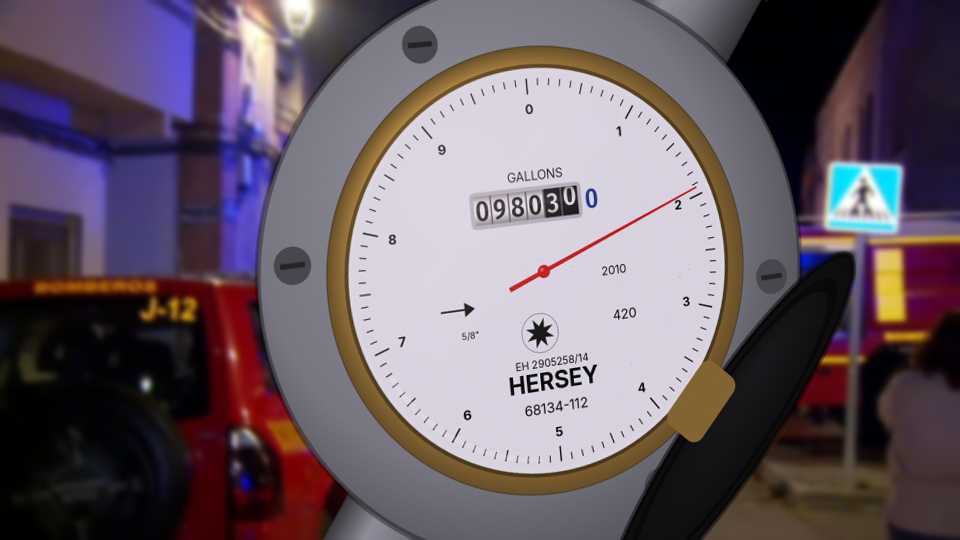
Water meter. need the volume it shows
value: 980301.9 gal
